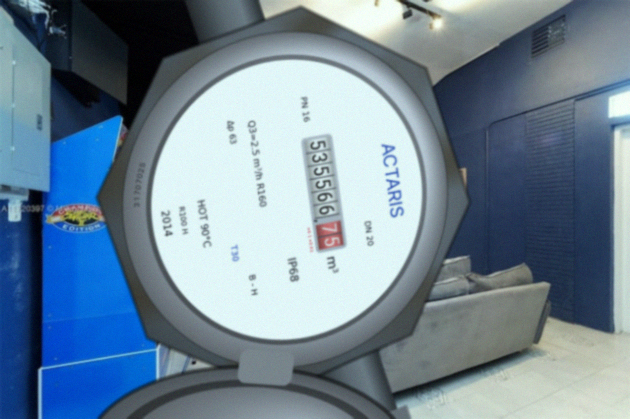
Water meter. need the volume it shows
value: 535566.75 m³
